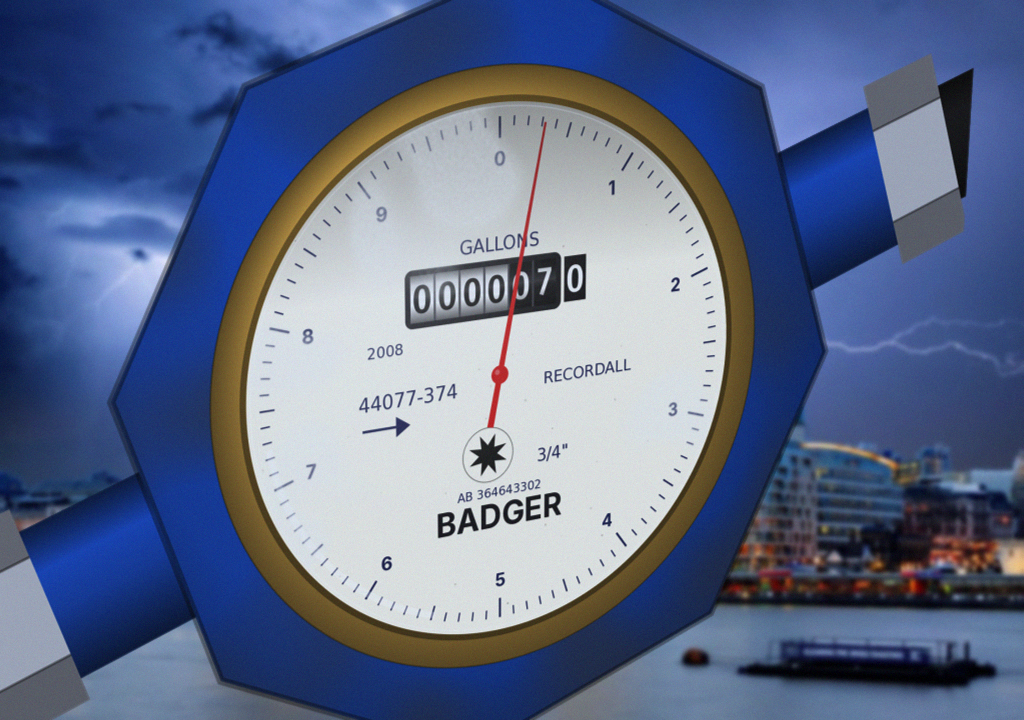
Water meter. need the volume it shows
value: 70.3 gal
